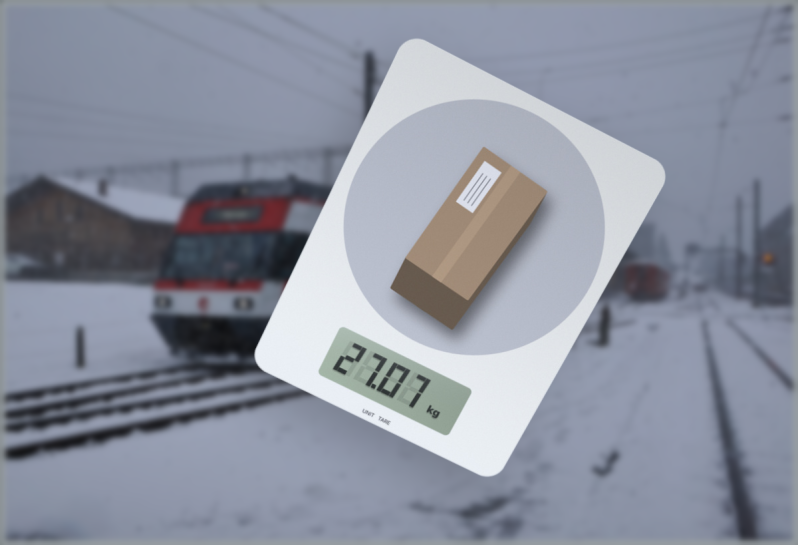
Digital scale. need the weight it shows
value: 27.07 kg
